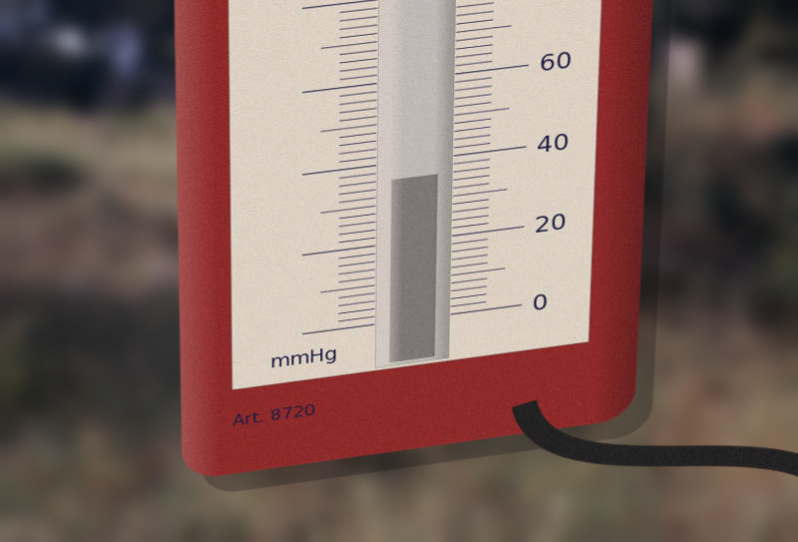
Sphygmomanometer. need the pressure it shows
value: 36 mmHg
